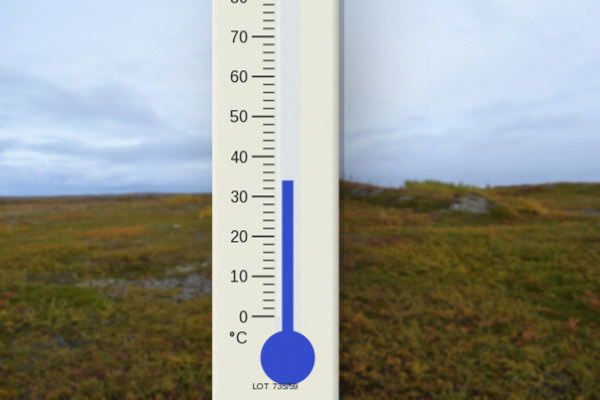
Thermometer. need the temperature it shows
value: 34 °C
